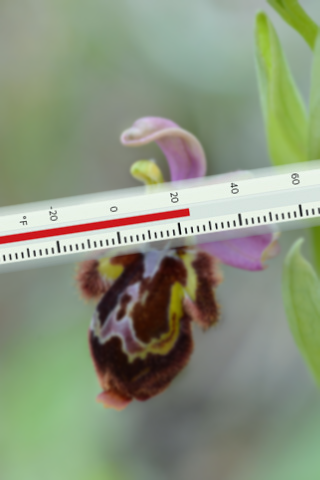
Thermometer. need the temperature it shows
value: 24 °F
